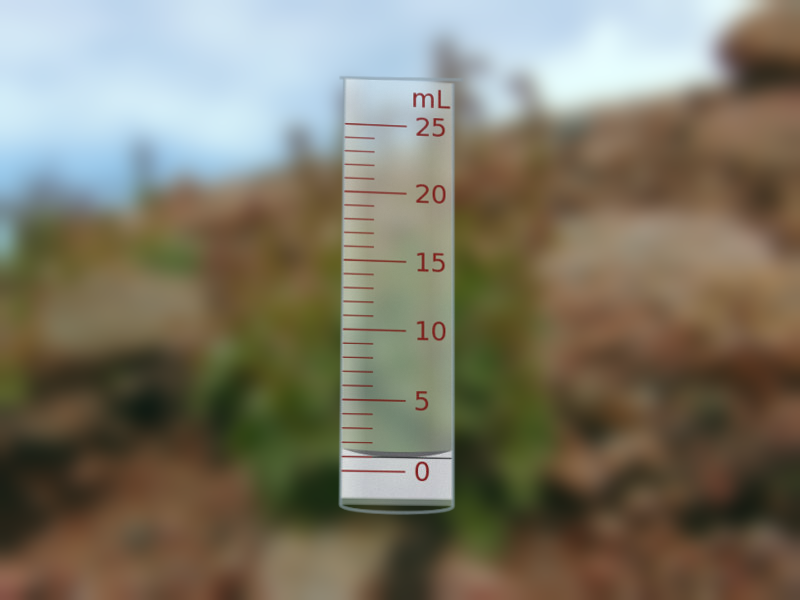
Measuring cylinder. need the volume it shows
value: 1 mL
